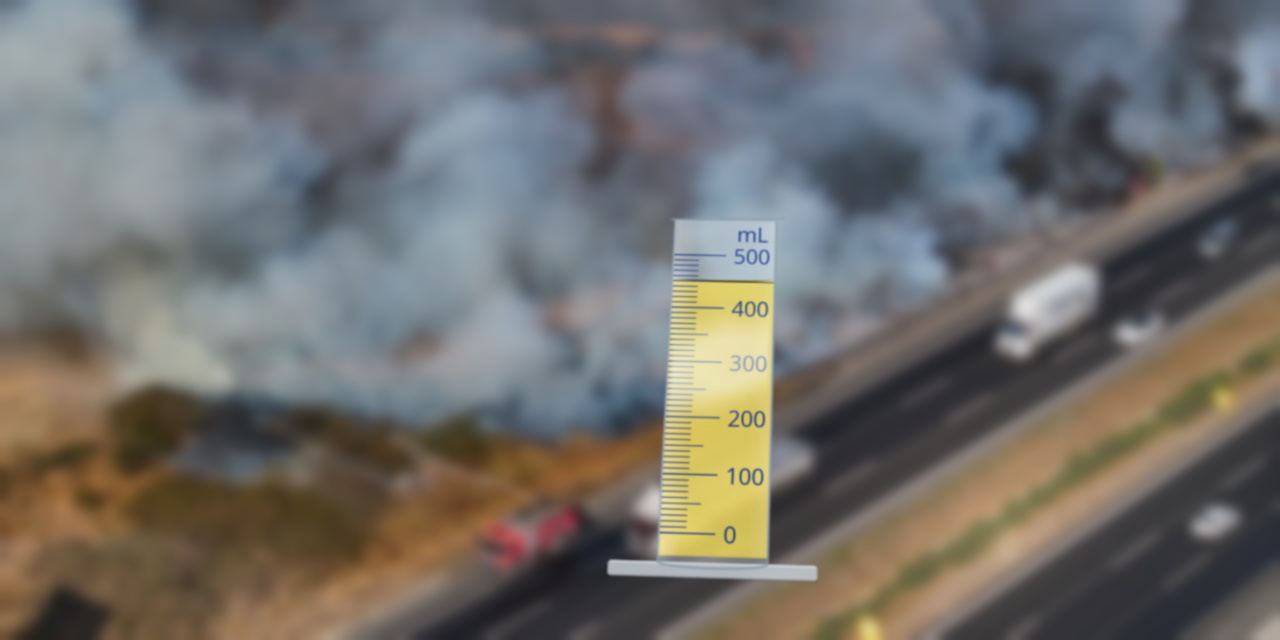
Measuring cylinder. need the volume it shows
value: 450 mL
